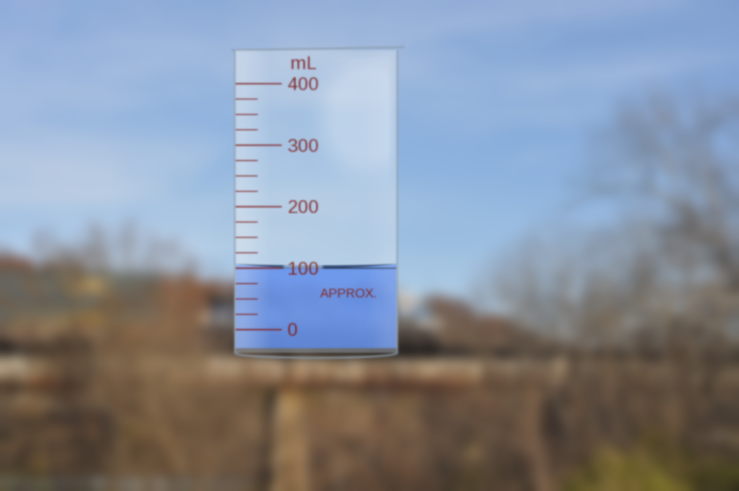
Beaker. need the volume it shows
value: 100 mL
